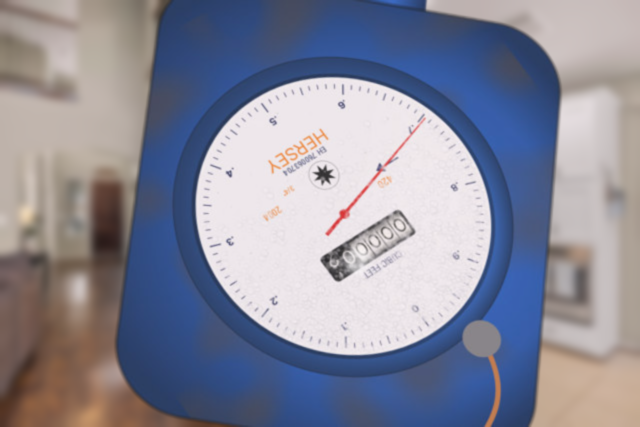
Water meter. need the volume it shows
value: 1.70 ft³
